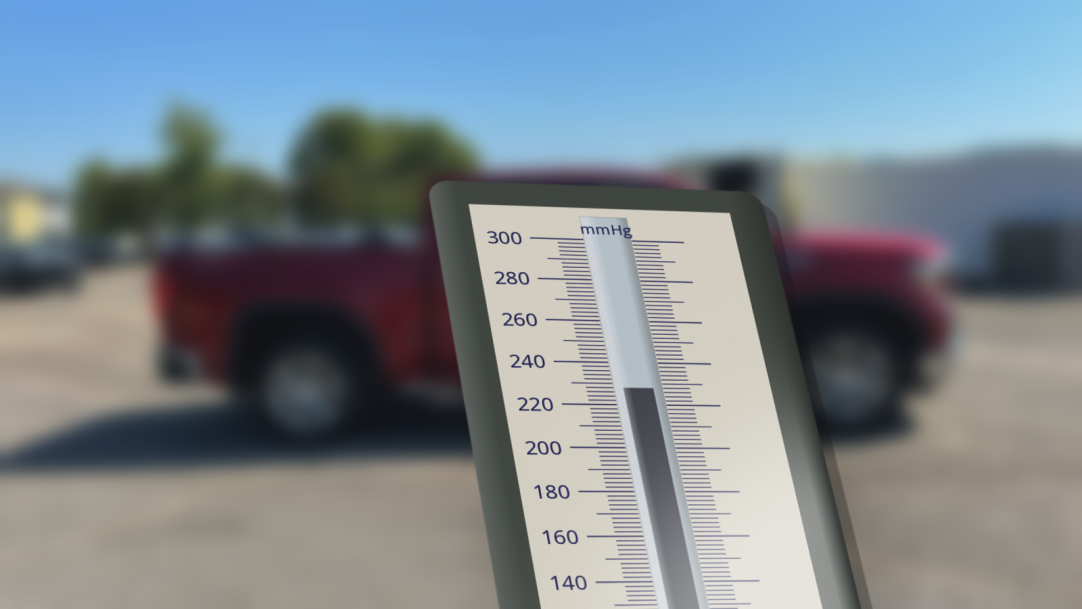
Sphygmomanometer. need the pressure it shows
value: 228 mmHg
